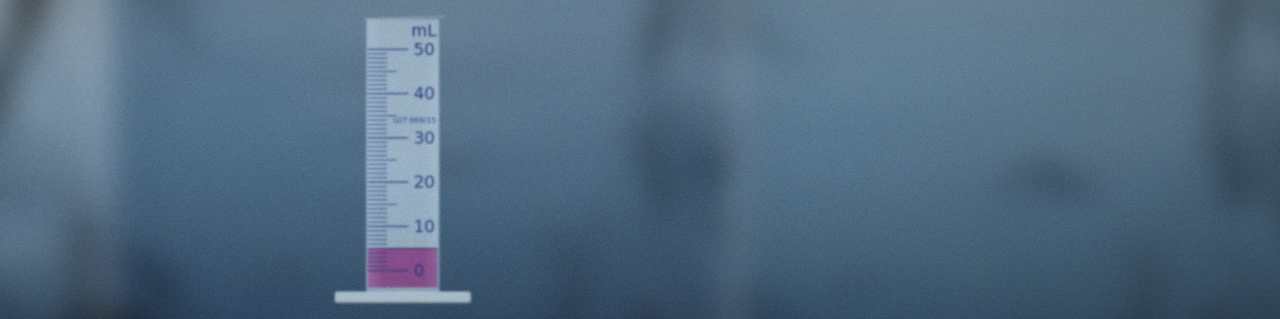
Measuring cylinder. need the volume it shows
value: 5 mL
